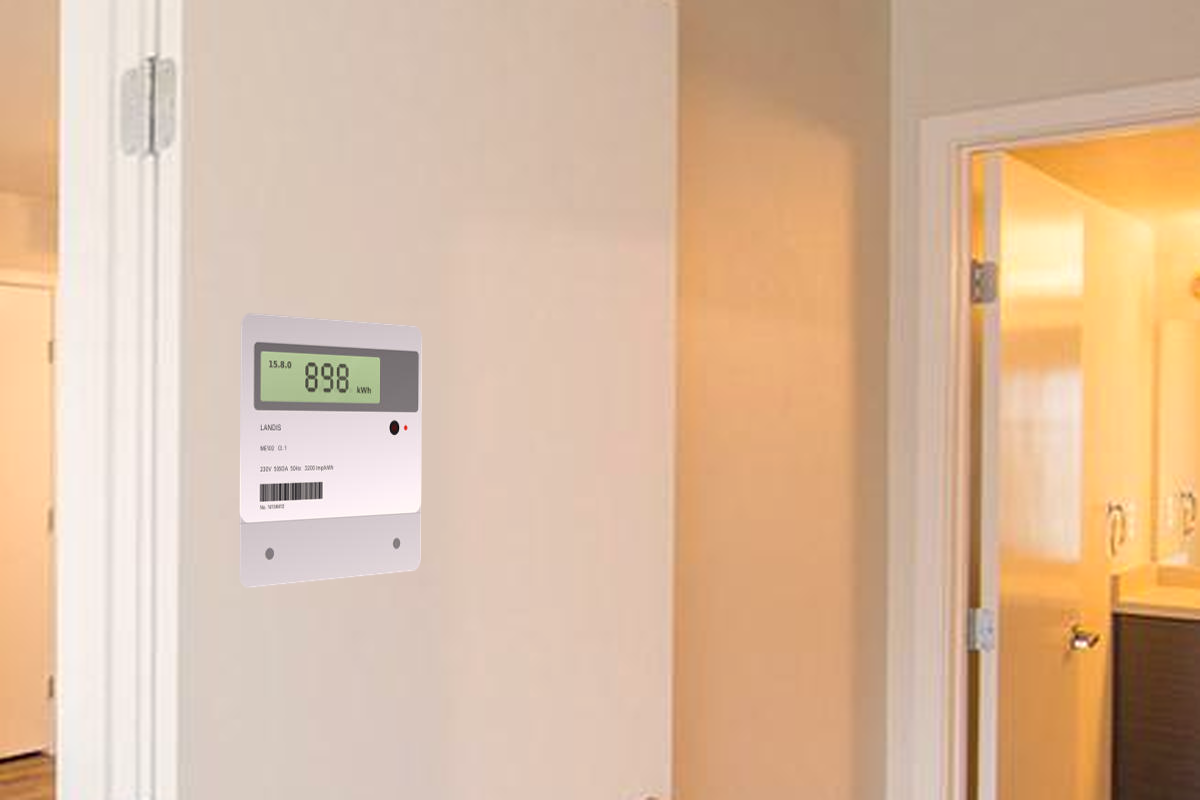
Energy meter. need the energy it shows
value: 898 kWh
